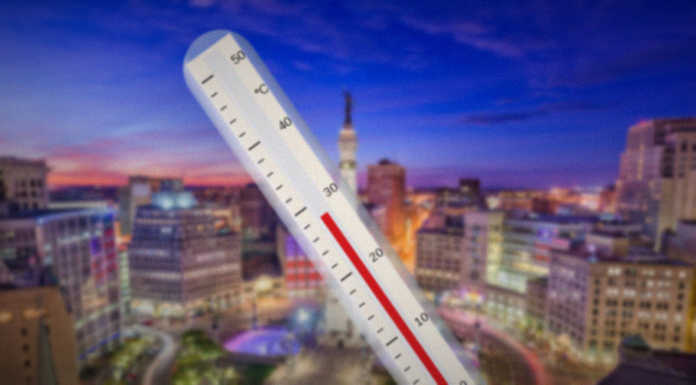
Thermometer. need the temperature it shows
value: 28 °C
